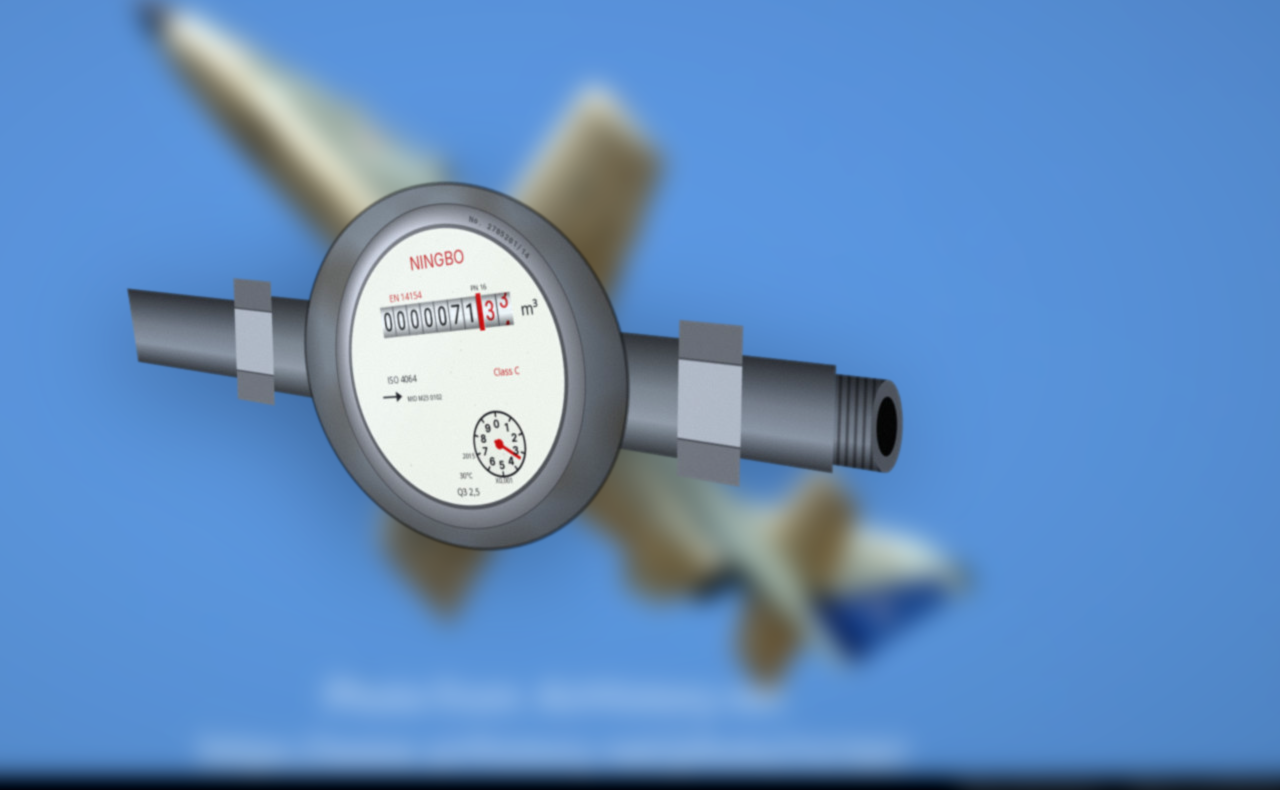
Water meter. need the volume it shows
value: 71.333 m³
